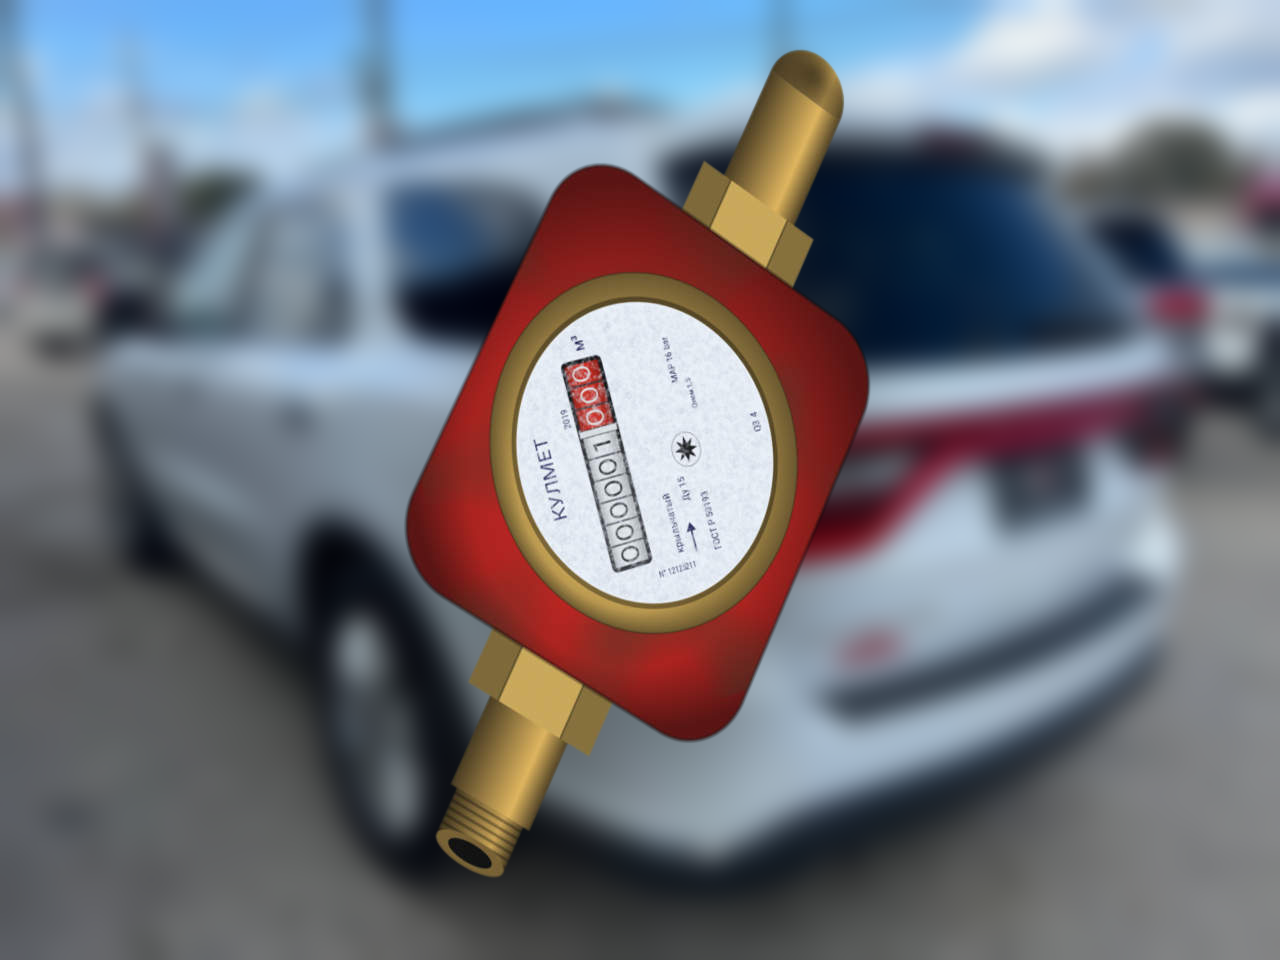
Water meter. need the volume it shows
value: 1.000 m³
